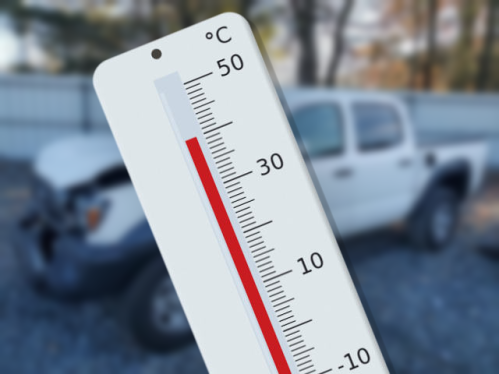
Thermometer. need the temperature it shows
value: 40 °C
